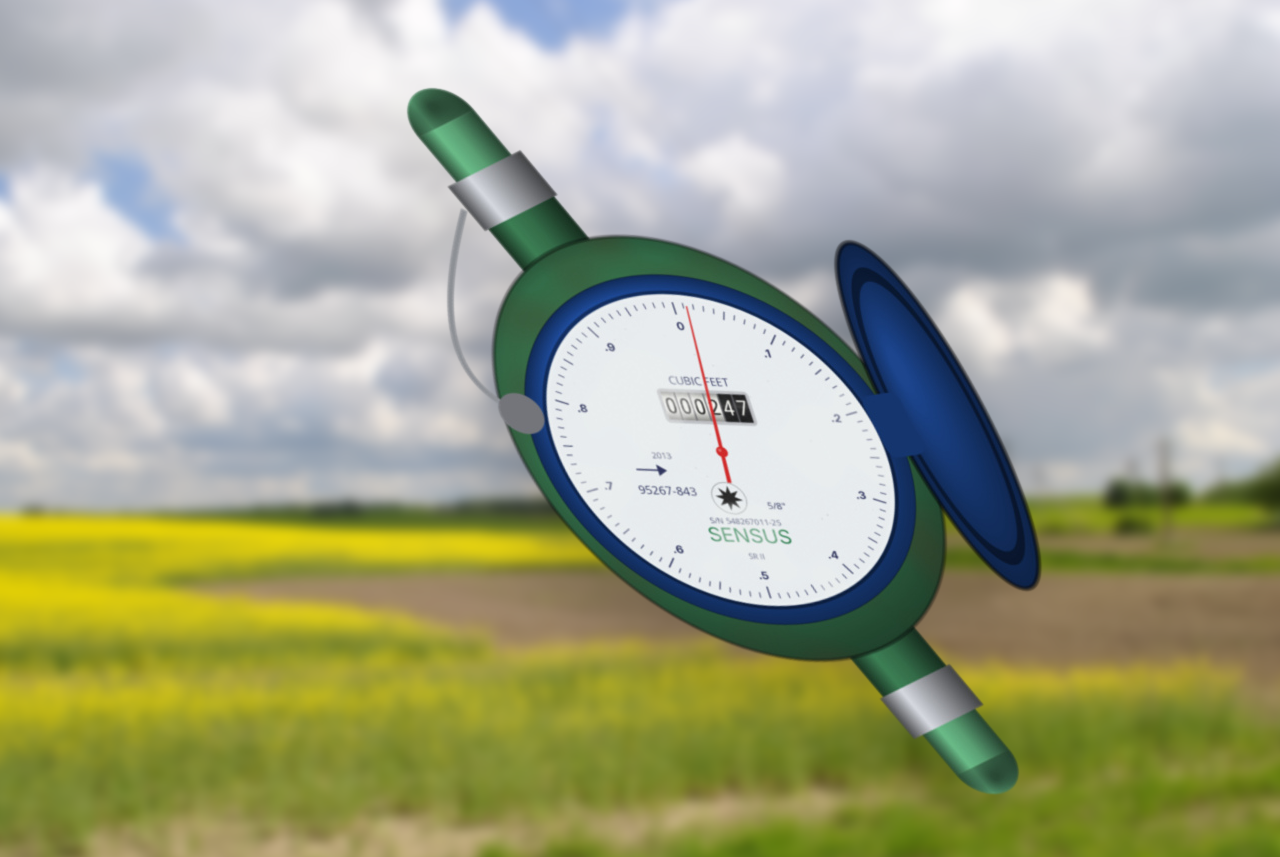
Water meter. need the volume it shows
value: 247.01 ft³
